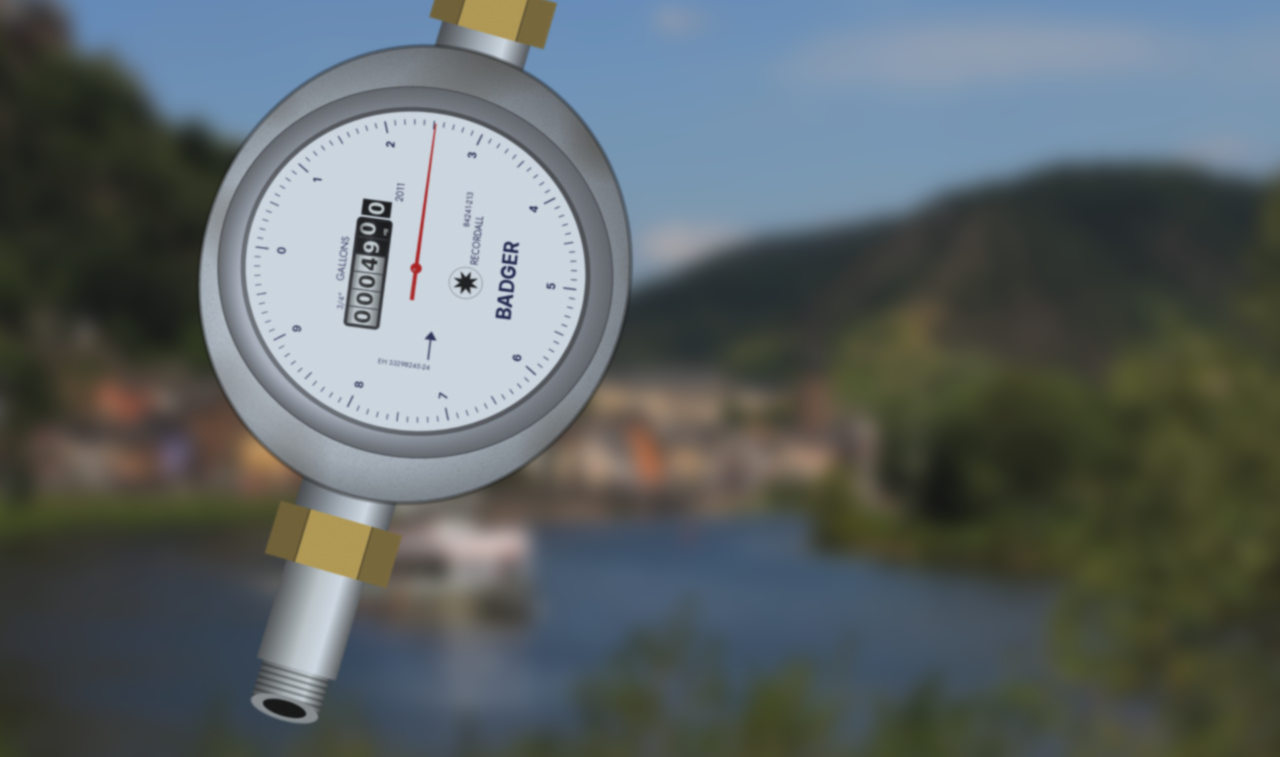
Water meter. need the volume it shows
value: 4902.5 gal
